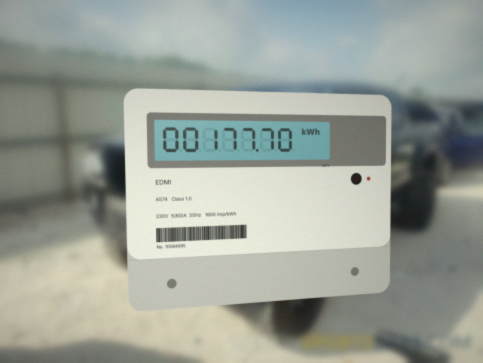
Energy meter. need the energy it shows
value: 177.70 kWh
